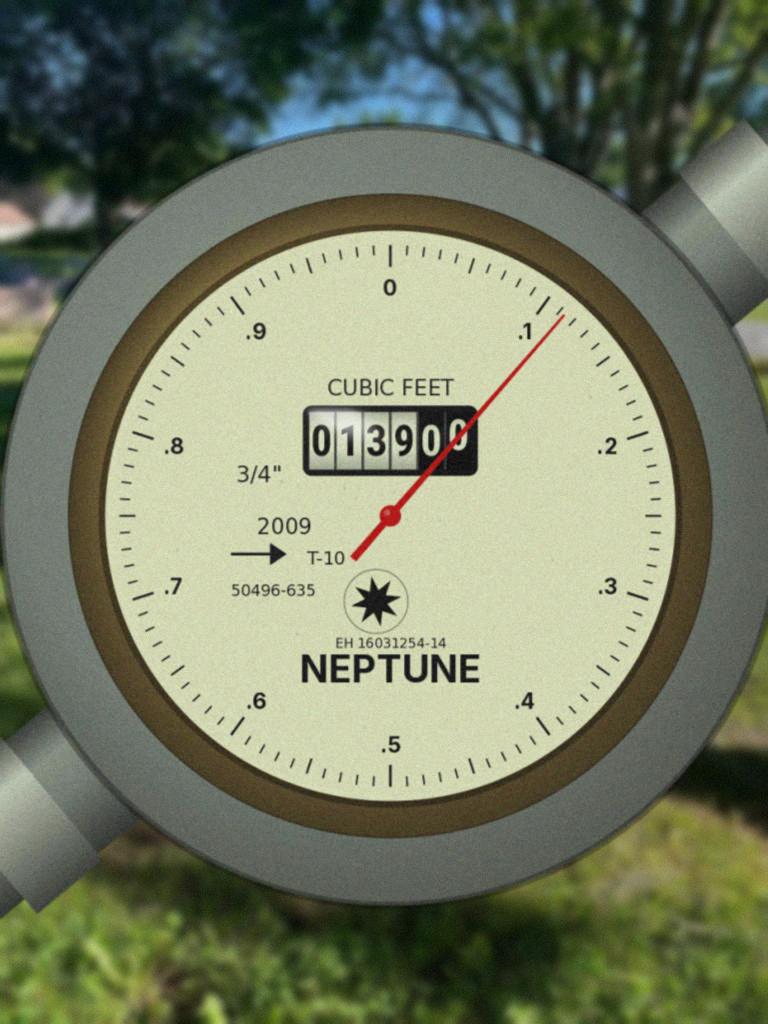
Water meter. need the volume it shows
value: 13900.11 ft³
